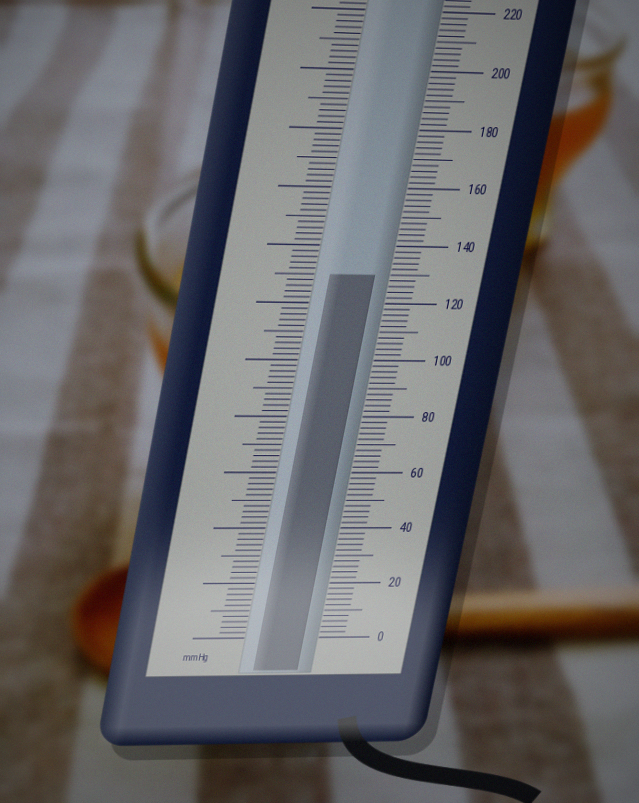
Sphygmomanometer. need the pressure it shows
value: 130 mmHg
